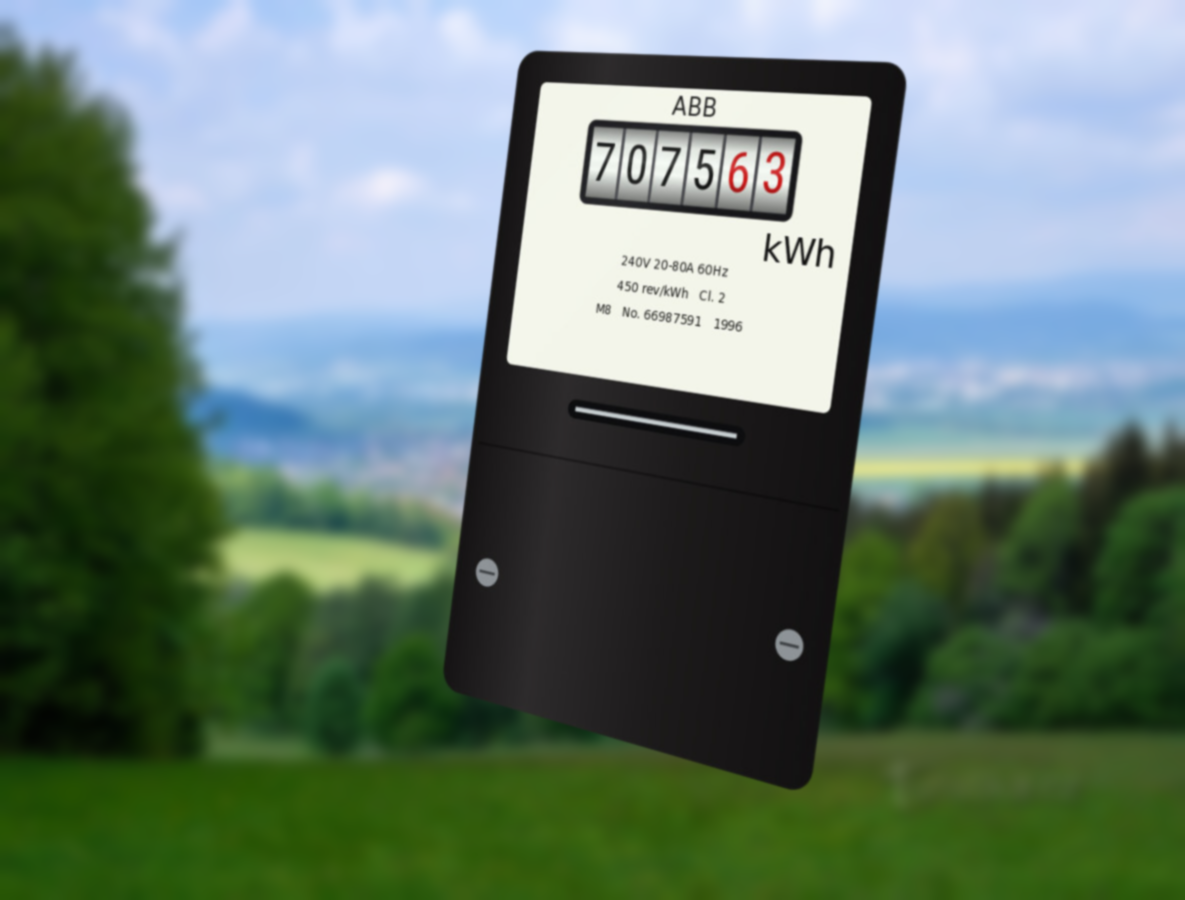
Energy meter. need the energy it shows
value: 7075.63 kWh
